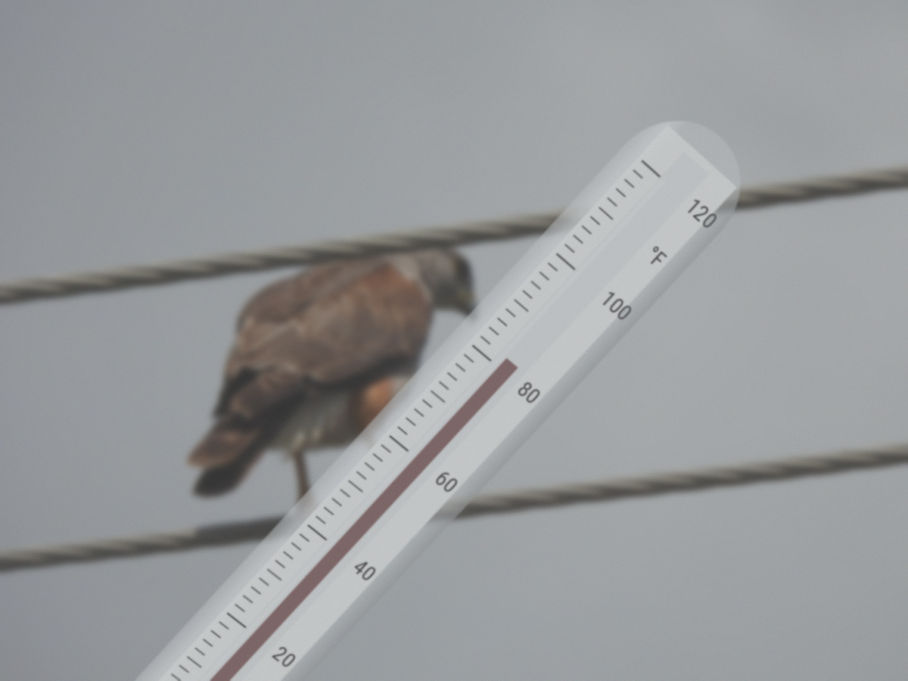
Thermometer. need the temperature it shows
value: 82 °F
